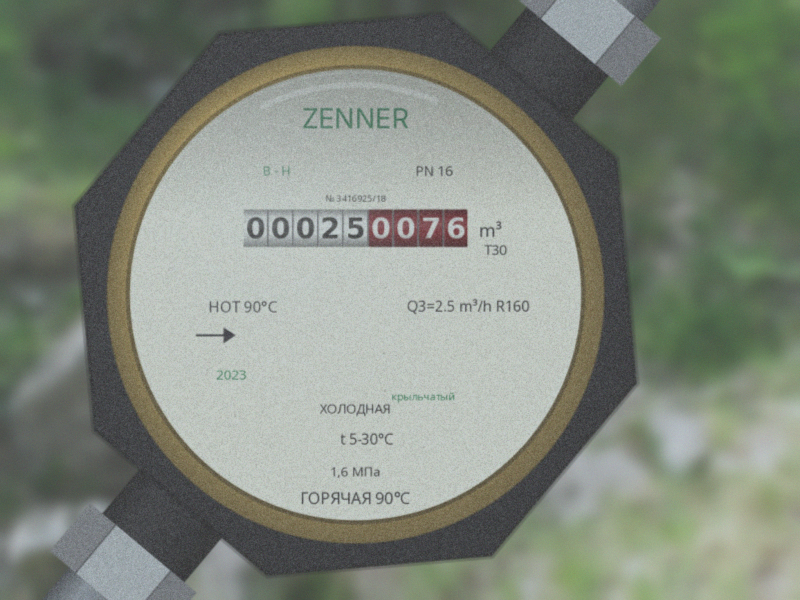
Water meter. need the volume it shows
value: 25.0076 m³
